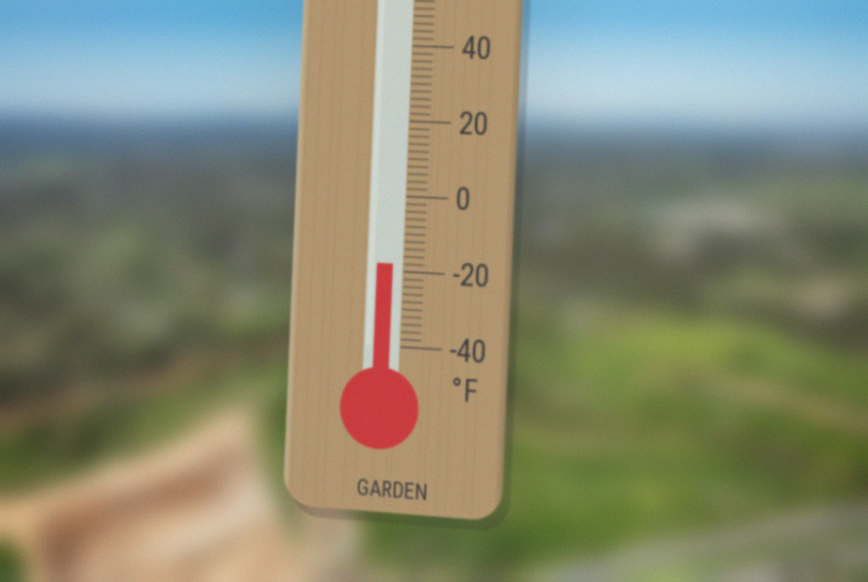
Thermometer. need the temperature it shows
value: -18 °F
